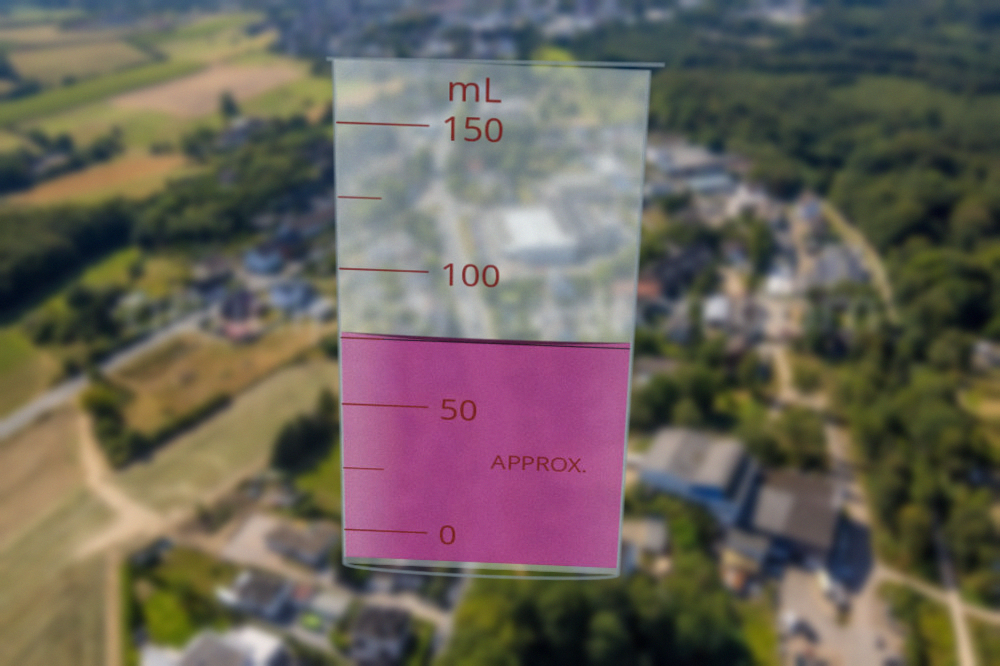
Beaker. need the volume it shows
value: 75 mL
